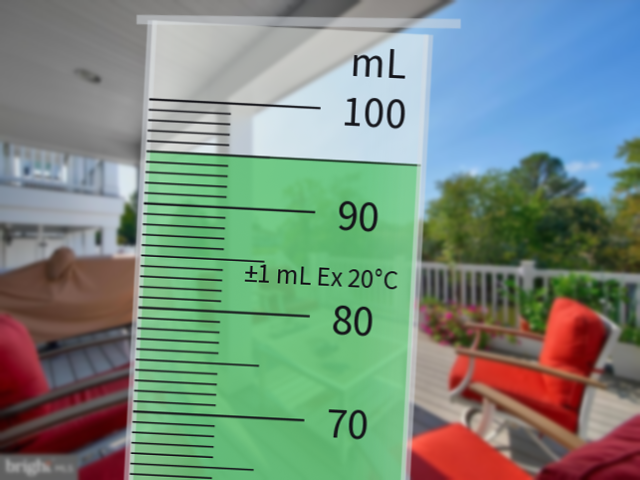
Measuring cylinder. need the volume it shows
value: 95 mL
